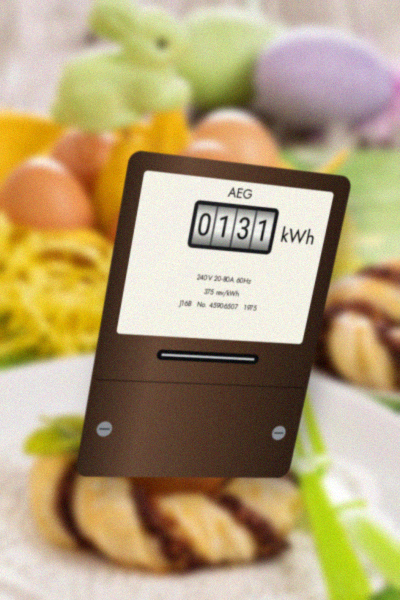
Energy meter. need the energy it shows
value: 131 kWh
